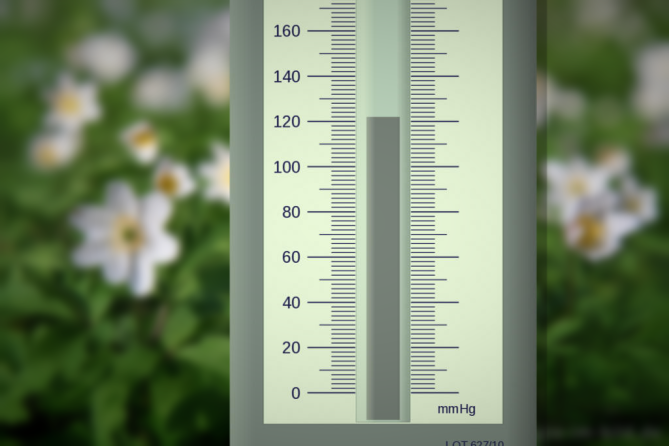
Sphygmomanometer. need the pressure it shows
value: 122 mmHg
